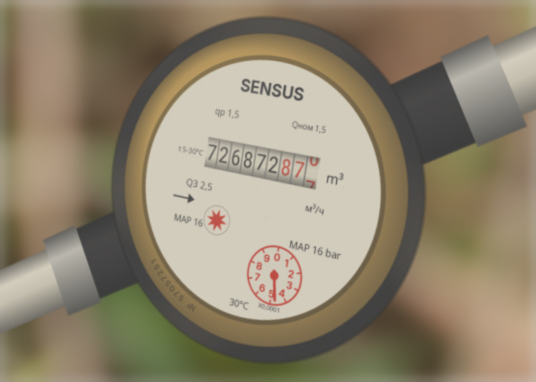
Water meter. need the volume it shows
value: 726872.8764 m³
